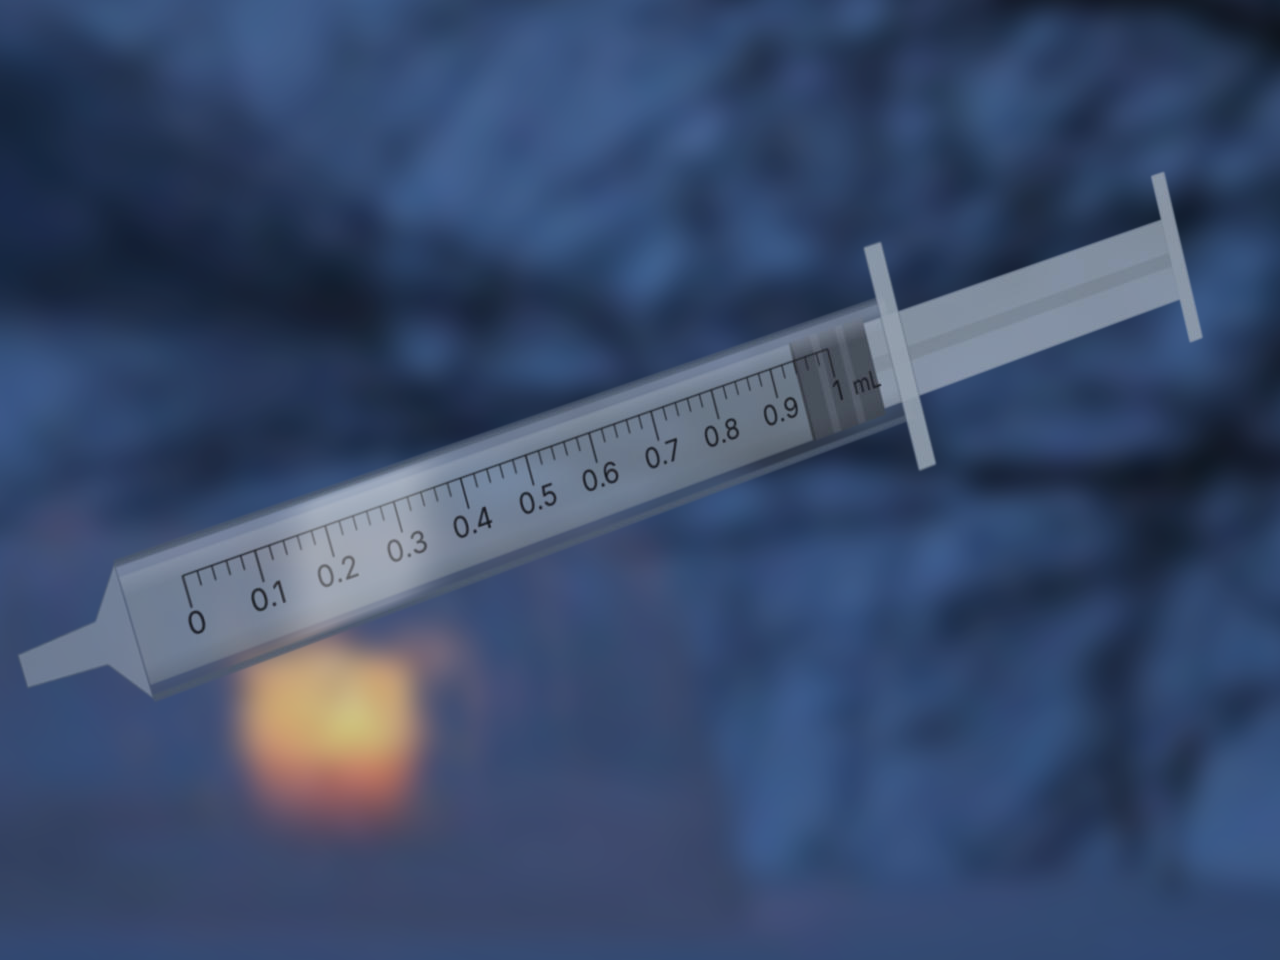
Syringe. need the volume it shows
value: 0.94 mL
